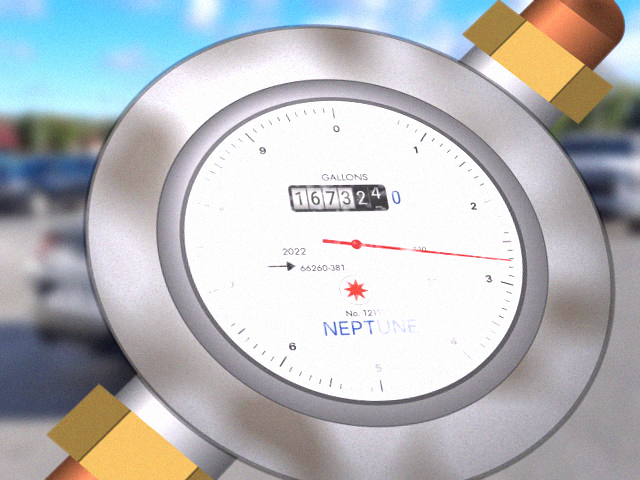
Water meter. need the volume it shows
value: 1673242.7 gal
